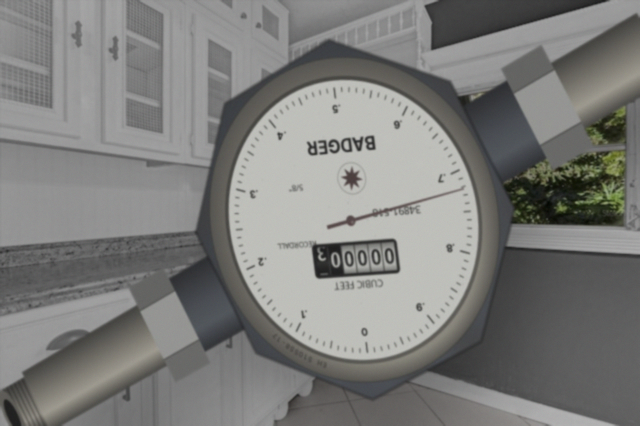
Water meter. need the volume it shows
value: 2.72 ft³
